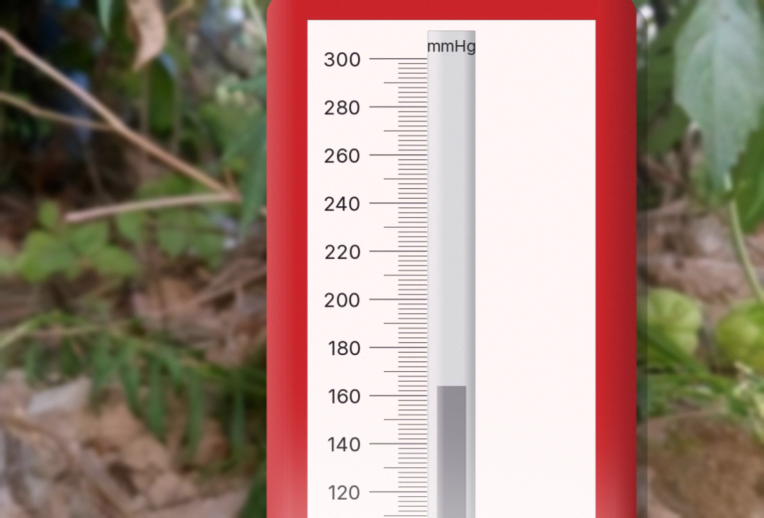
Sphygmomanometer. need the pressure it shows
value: 164 mmHg
